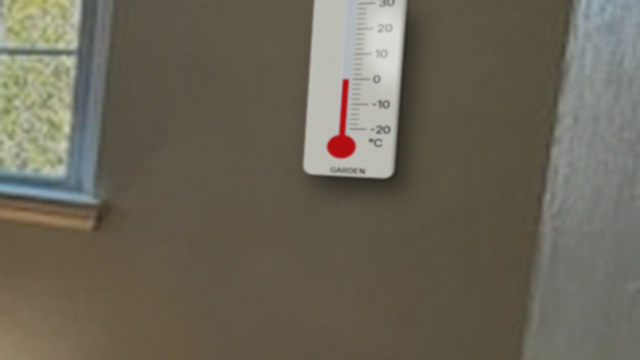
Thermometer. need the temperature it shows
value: 0 °C
